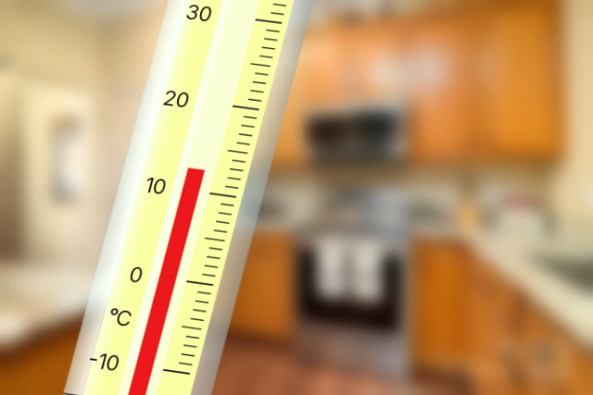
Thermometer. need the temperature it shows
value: 12.5 °C
